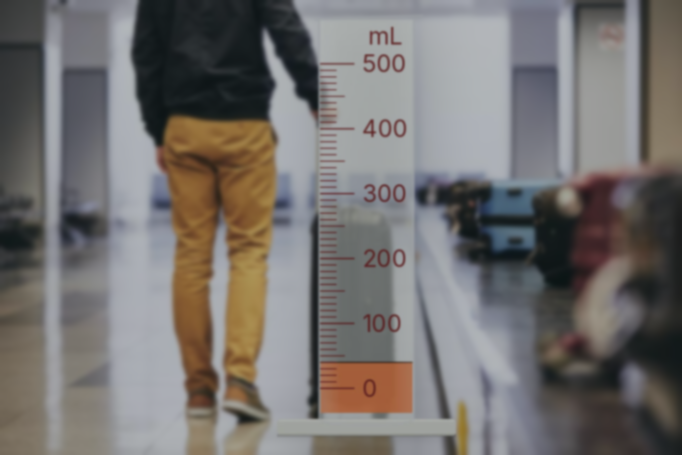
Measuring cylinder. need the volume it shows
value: 40 mL
